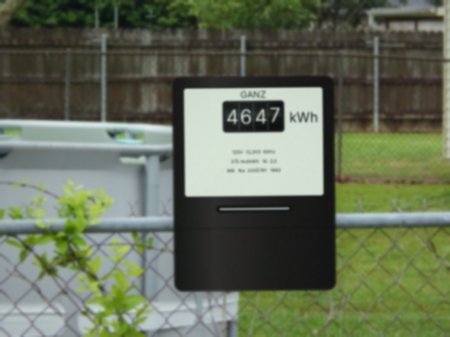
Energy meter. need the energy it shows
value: 4647 kWh
